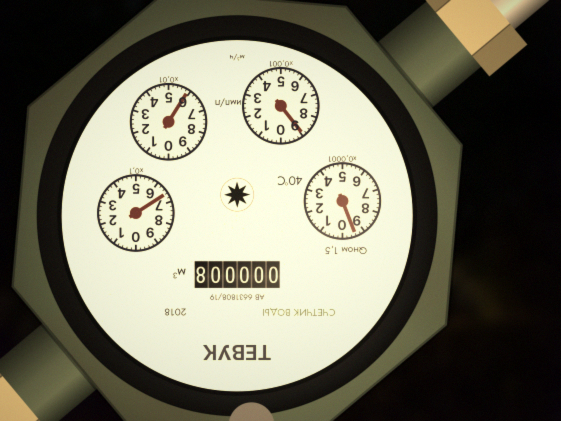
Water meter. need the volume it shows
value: 8.6589 m³
